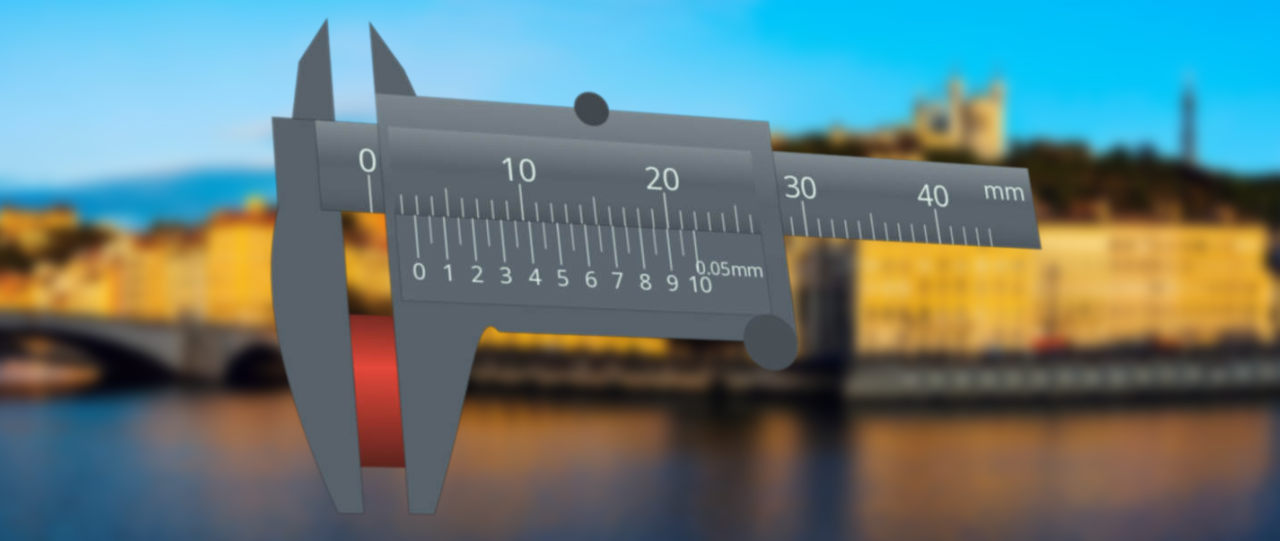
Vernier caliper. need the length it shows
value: 2.8 mm
